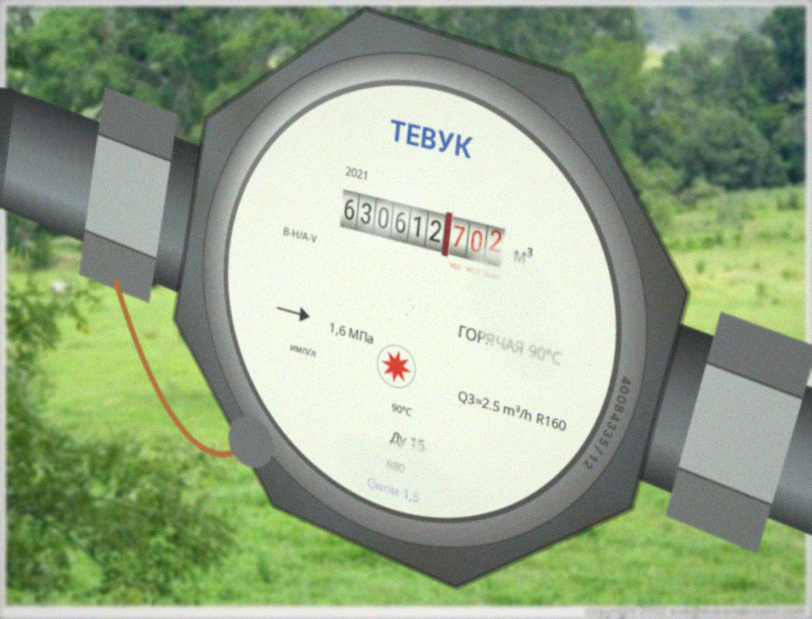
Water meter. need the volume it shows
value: 630612.702 m³
